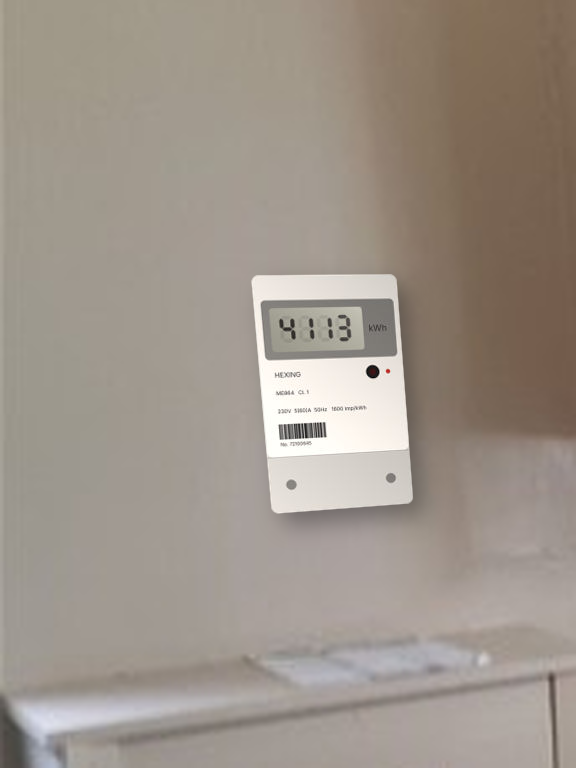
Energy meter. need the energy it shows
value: 4113 kWh
